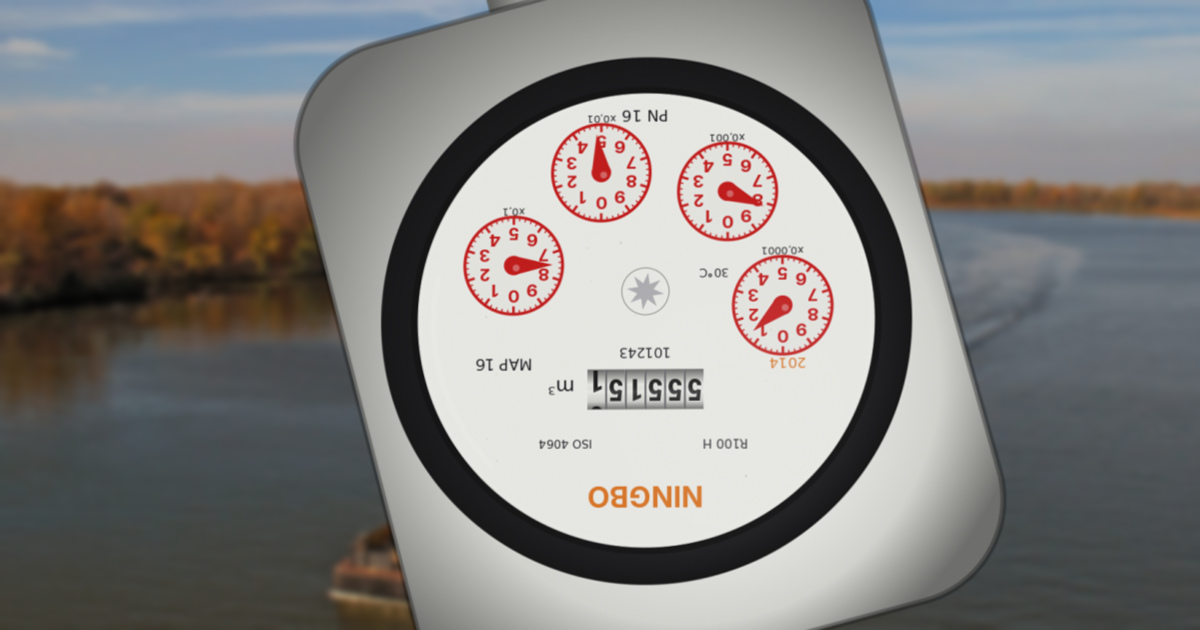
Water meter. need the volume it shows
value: 555150.7481 m³
